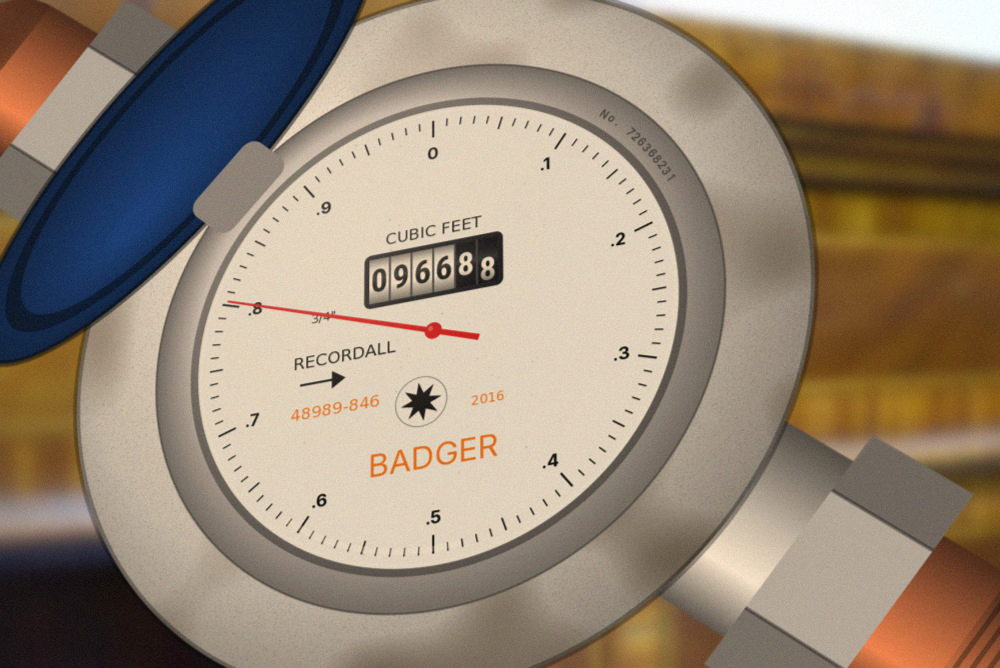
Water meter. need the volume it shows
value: 96687.80 ft³
